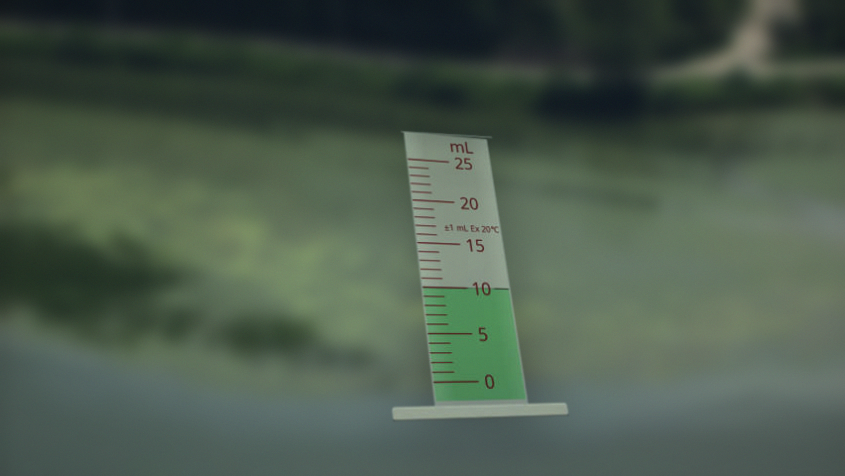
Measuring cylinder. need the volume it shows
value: 10 mL
